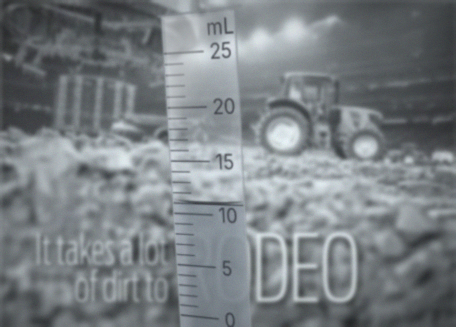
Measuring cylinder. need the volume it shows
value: 11 mL
